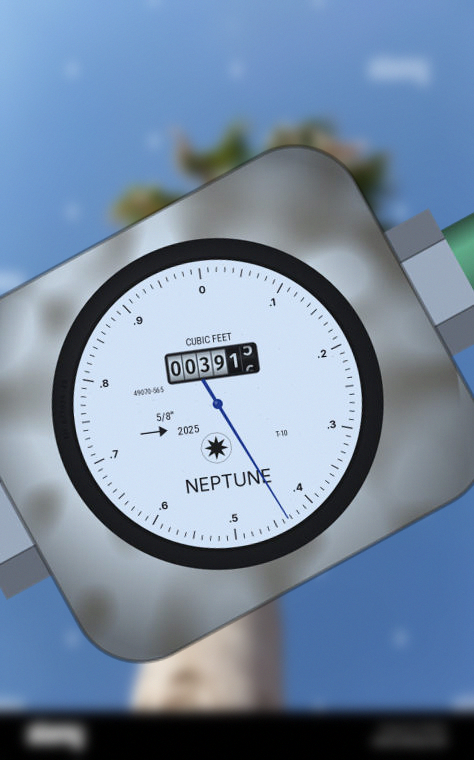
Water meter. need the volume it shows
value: 3915.43 ft³
